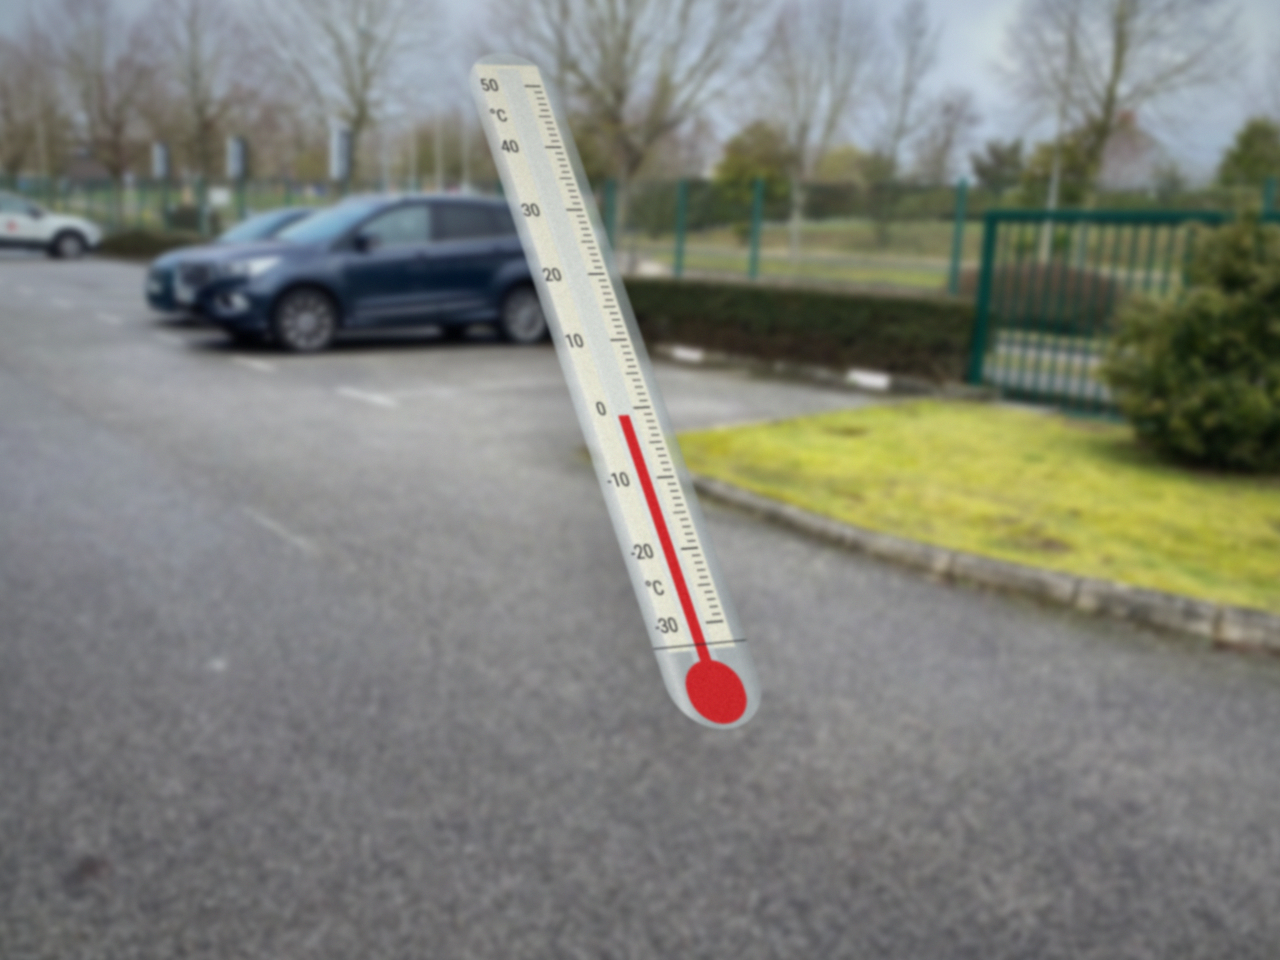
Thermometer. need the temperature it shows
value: -1 °C
